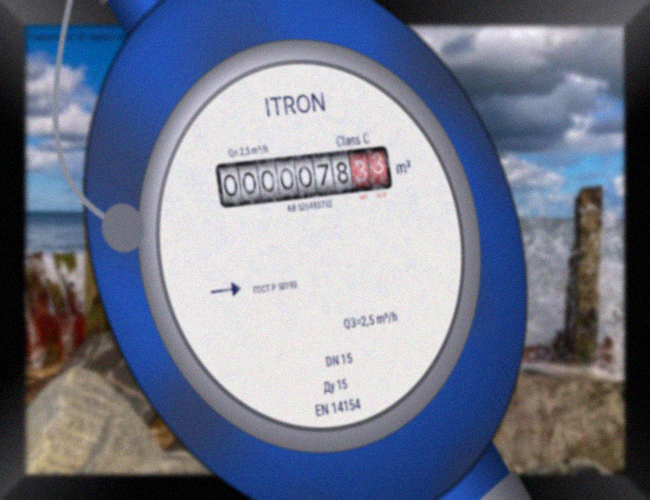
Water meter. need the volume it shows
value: 78.33 m³
